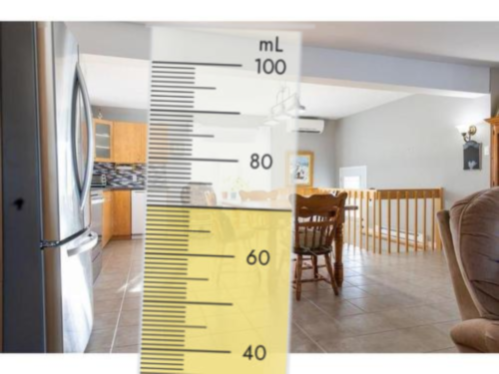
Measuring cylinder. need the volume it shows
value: 70 mL
